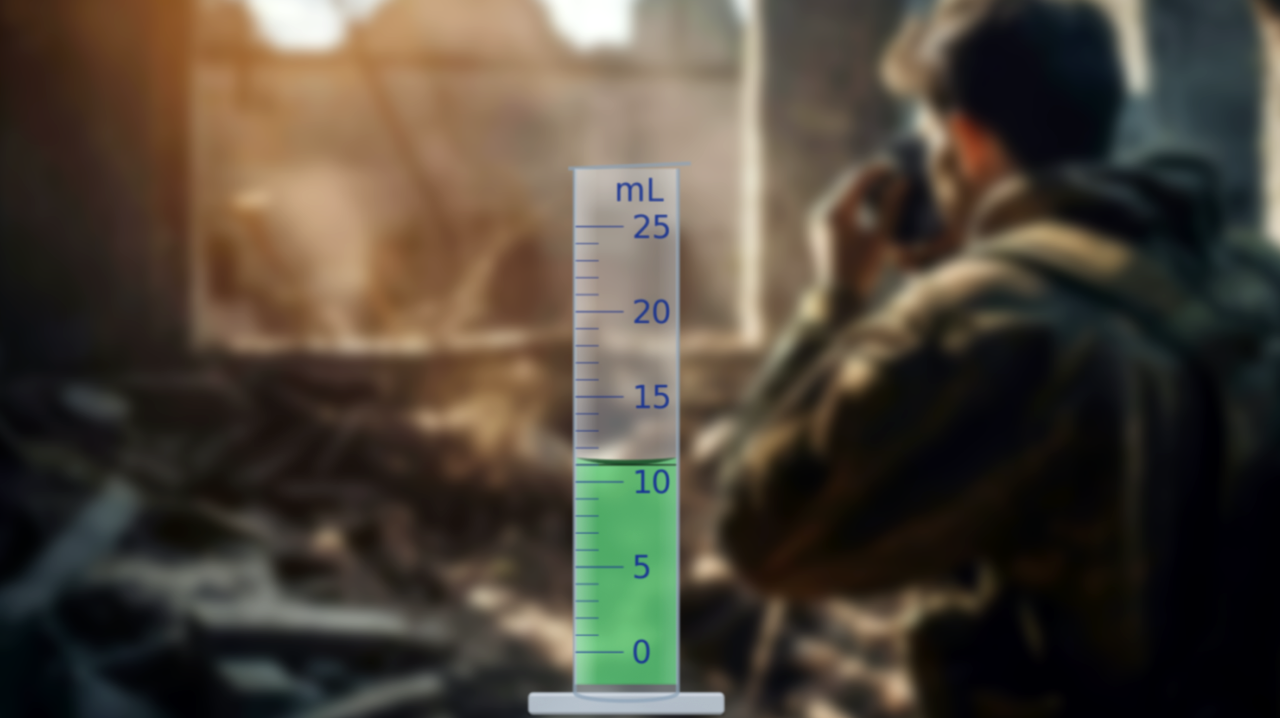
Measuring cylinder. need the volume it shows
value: 11 mL
